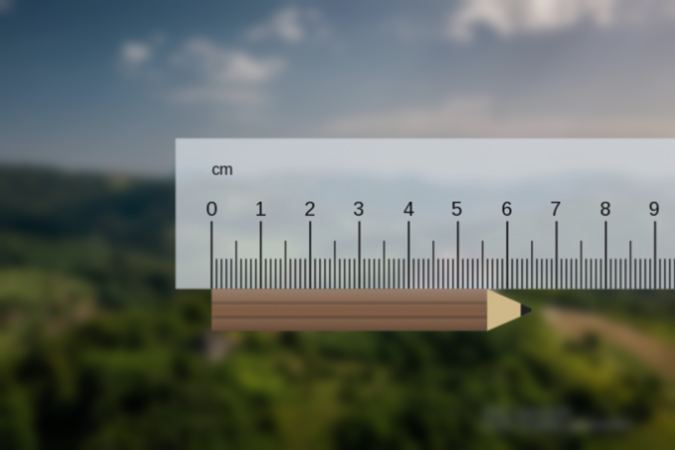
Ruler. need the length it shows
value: 6.5 cm
